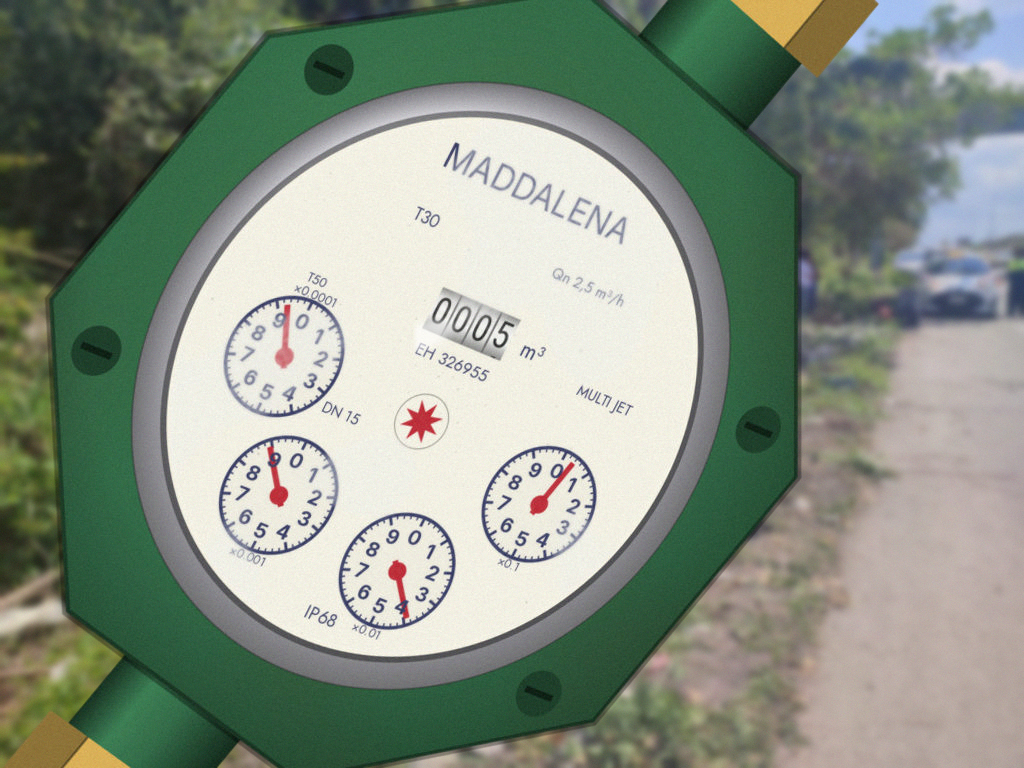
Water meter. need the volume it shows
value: 5.0389 m³
